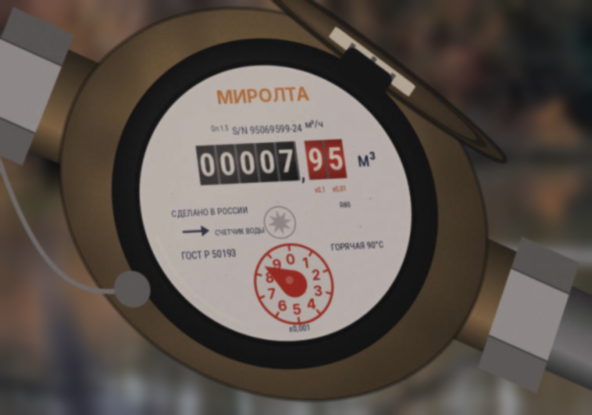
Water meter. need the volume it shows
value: 7.958 m³
